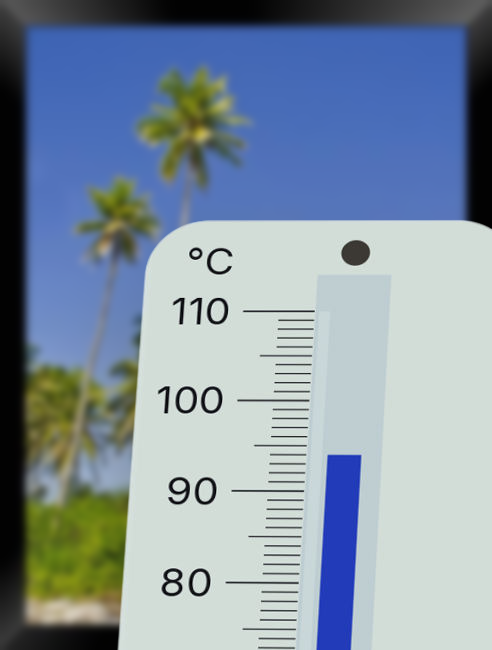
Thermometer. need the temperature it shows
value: 94 °C
